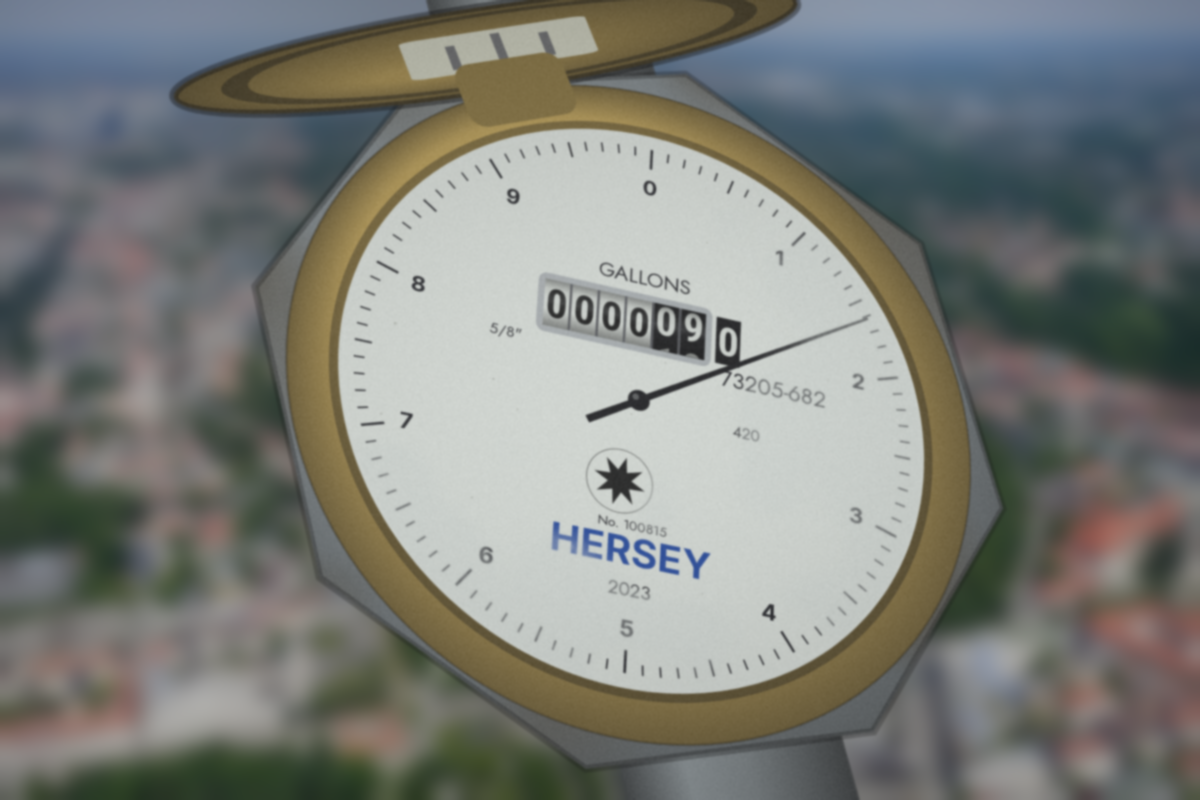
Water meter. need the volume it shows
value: 91.6 gal
